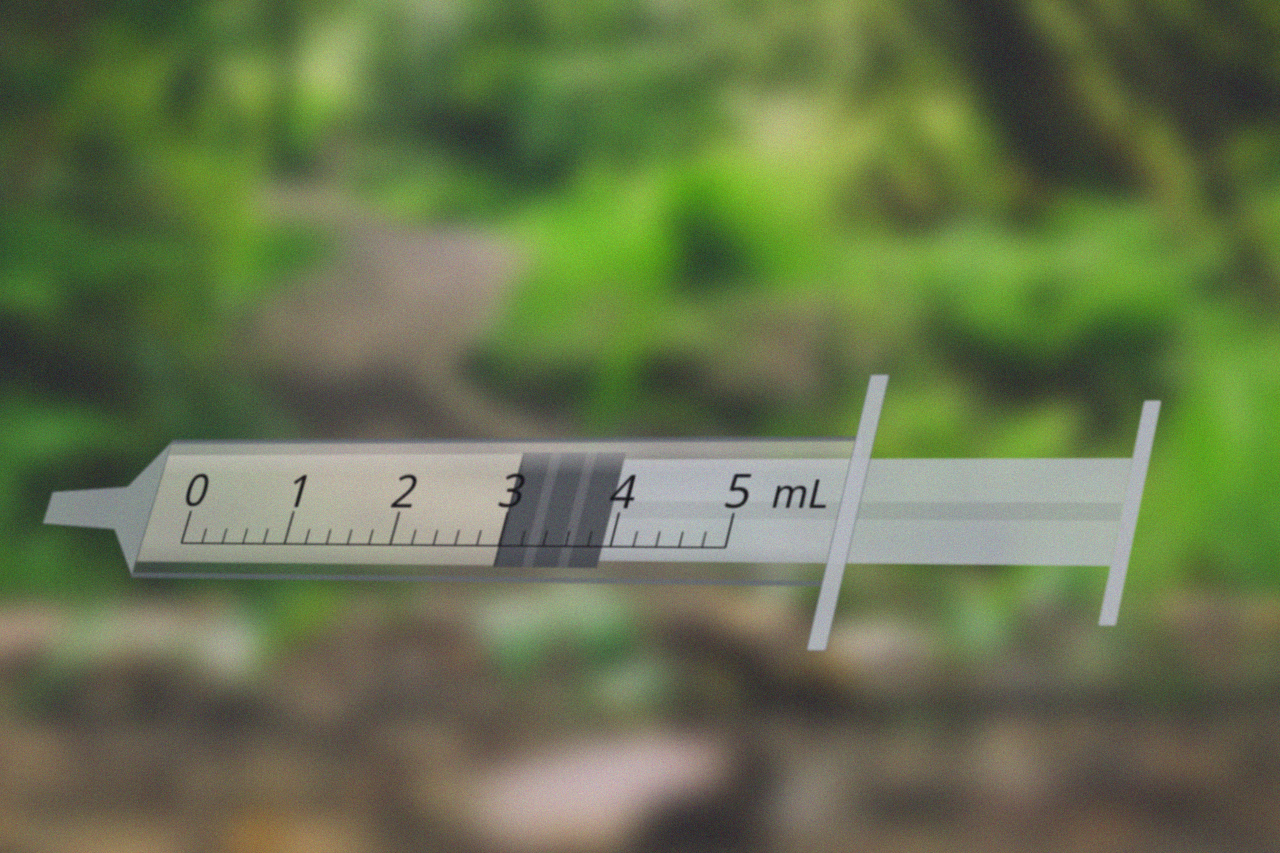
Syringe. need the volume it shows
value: 3 mL
